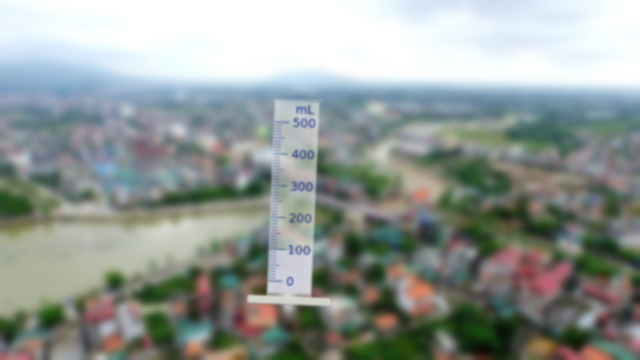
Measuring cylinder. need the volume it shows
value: 100 mL
